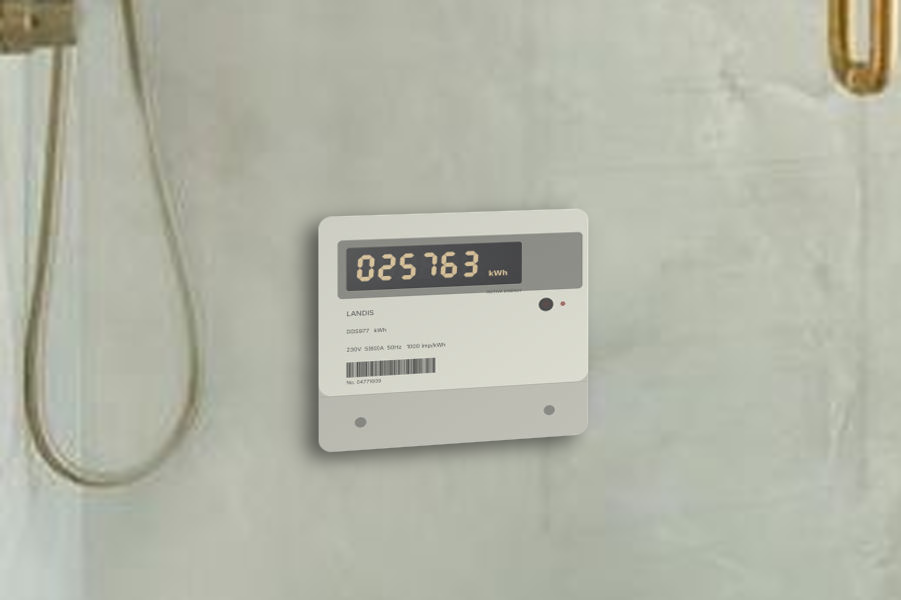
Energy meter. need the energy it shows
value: 25763 kWh
